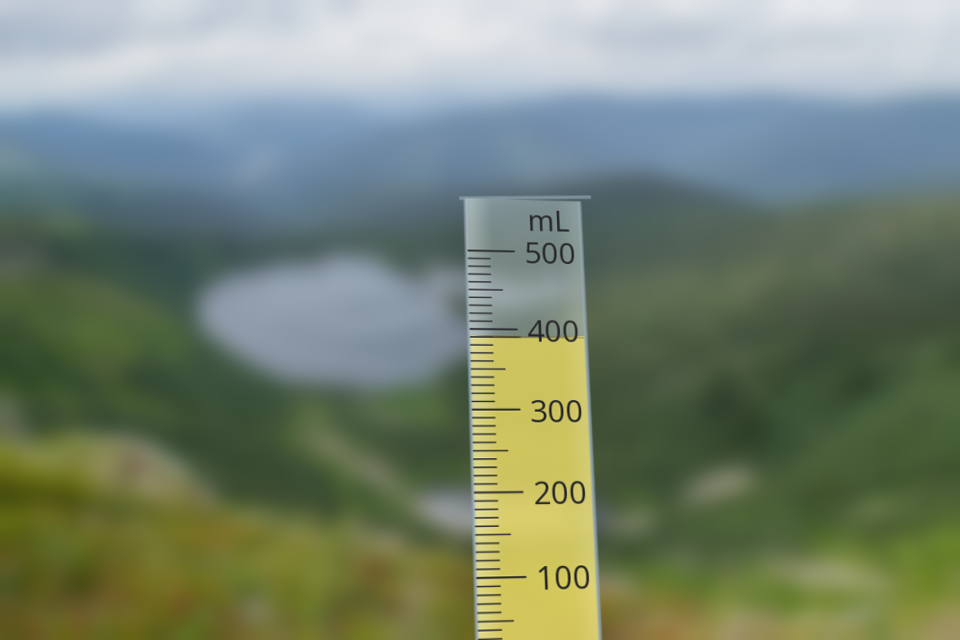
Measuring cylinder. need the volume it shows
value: 390 mL
